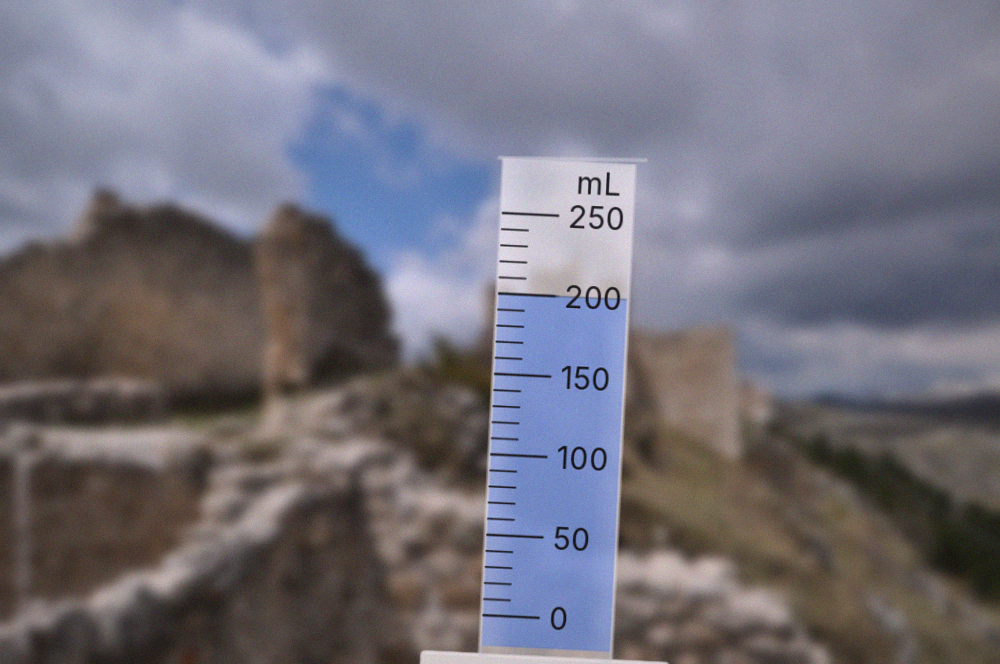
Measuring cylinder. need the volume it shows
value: 200 mL
